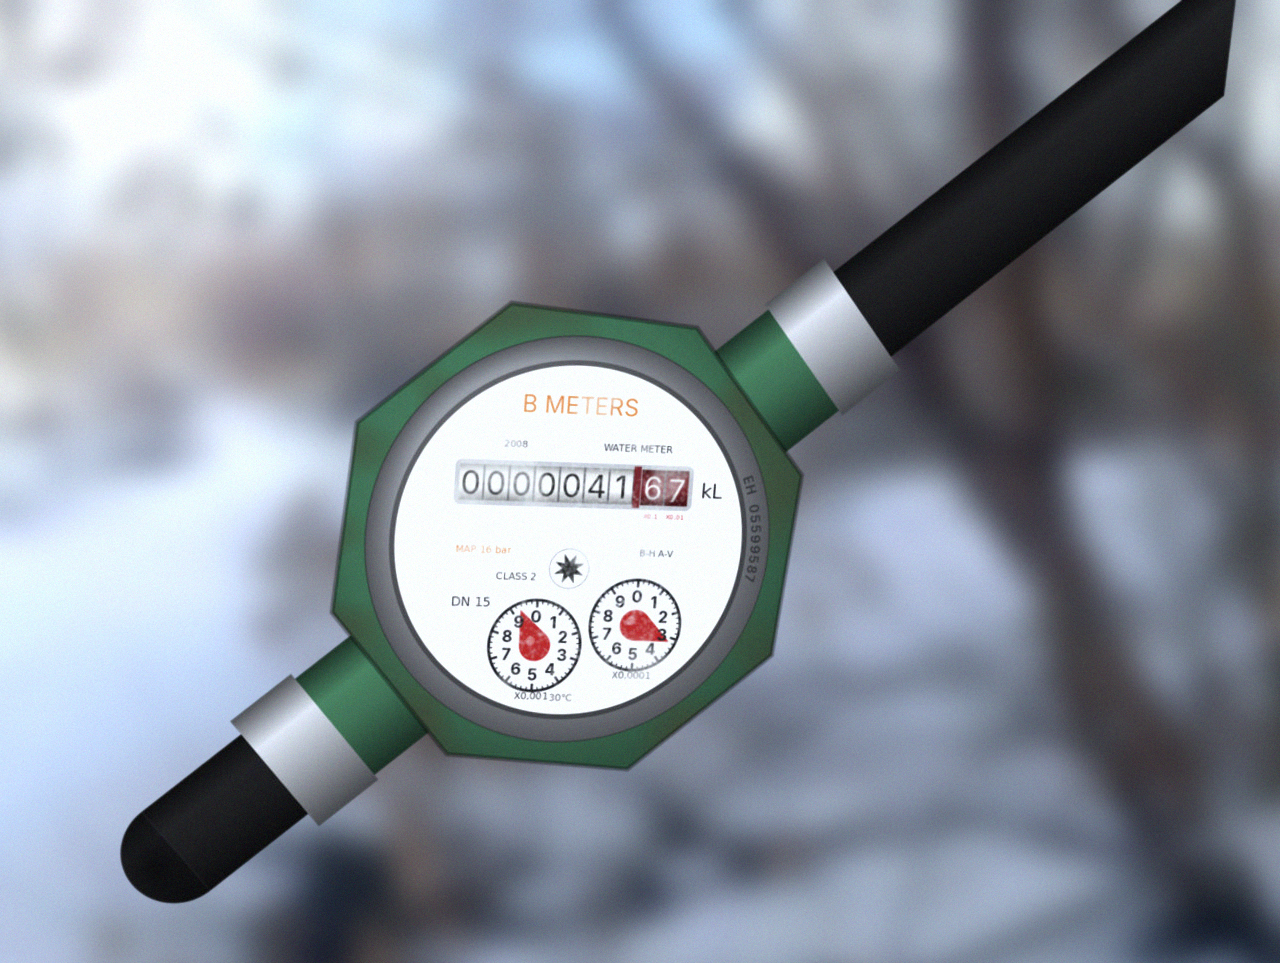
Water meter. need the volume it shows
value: 41.6693 kL
